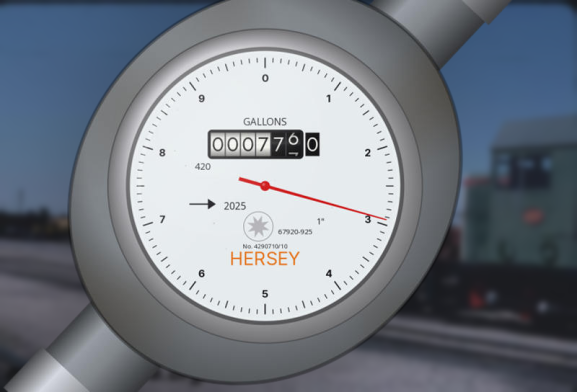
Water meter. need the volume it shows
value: 7762.9 gal
